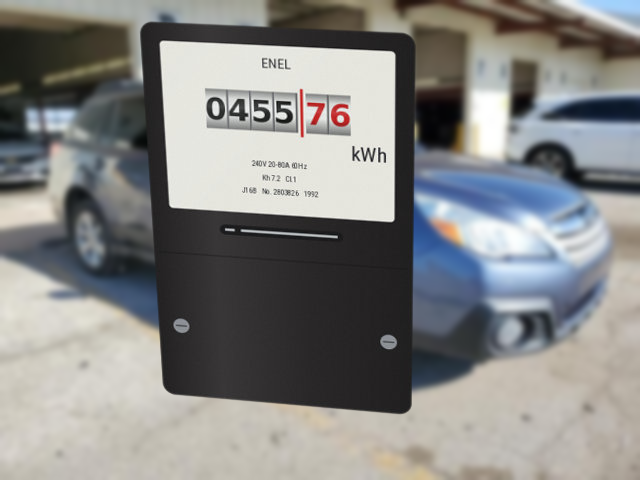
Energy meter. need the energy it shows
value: 455.76 kWh
